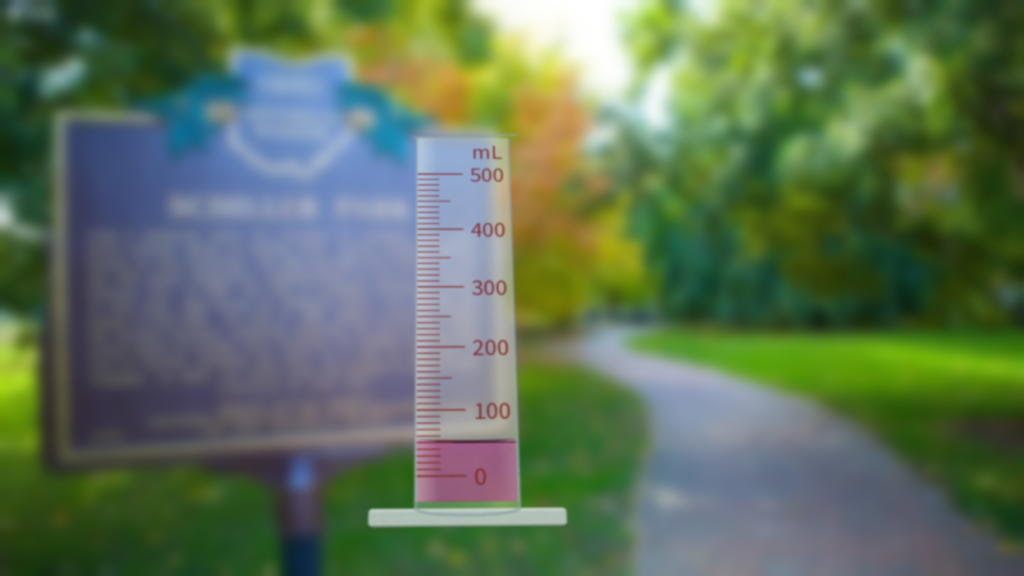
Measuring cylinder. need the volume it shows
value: 50 mL
